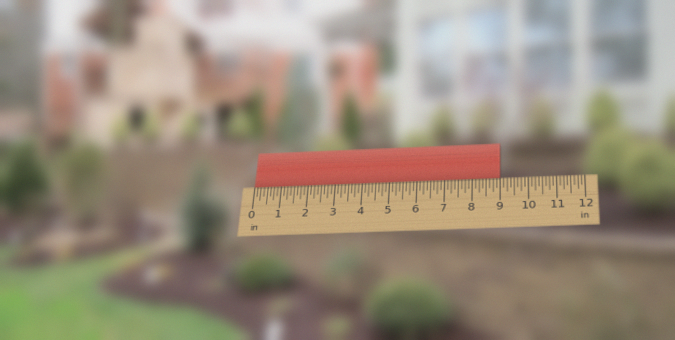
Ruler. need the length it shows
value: 9 in
